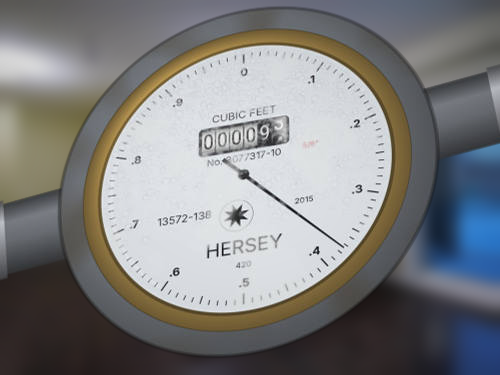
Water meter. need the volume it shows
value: 93.37 ft³
